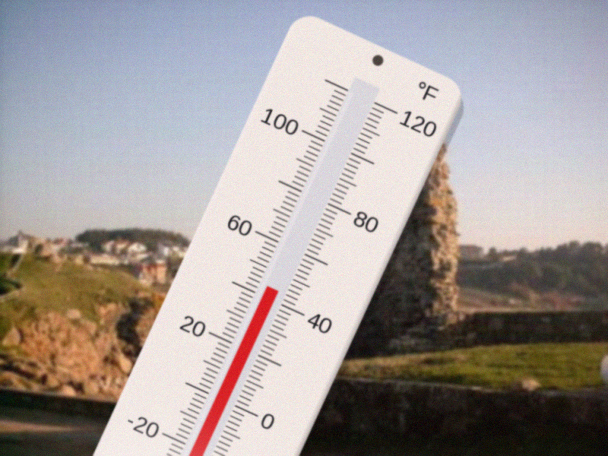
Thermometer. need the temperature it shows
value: 44 °F
